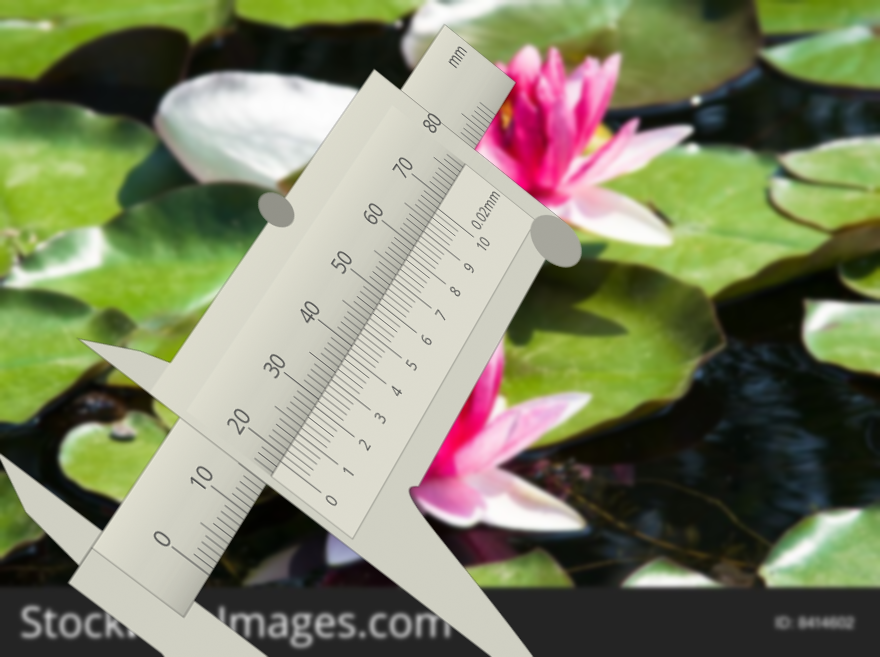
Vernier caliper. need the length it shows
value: 19.0 mm
